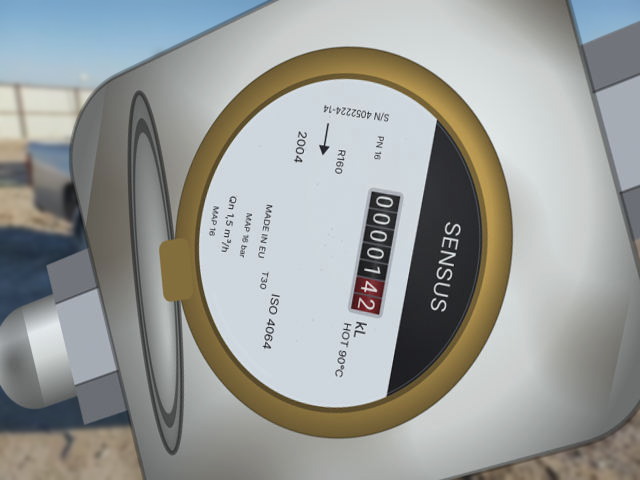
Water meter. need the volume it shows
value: 1.42 kL
